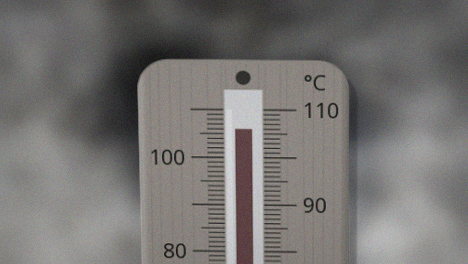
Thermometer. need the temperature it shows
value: 106 °C
